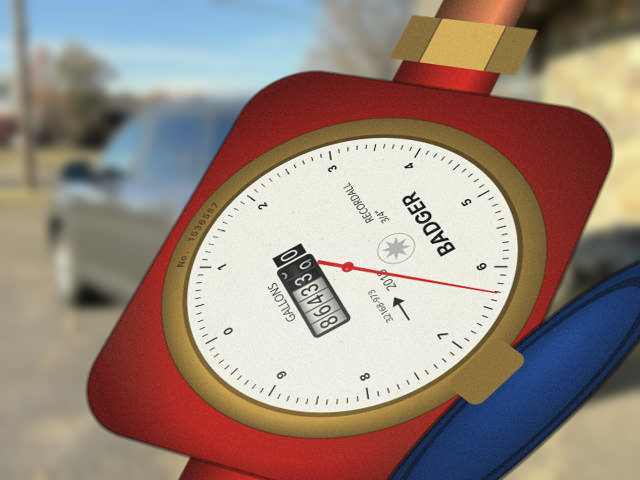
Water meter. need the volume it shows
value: 8643386.3 gal
